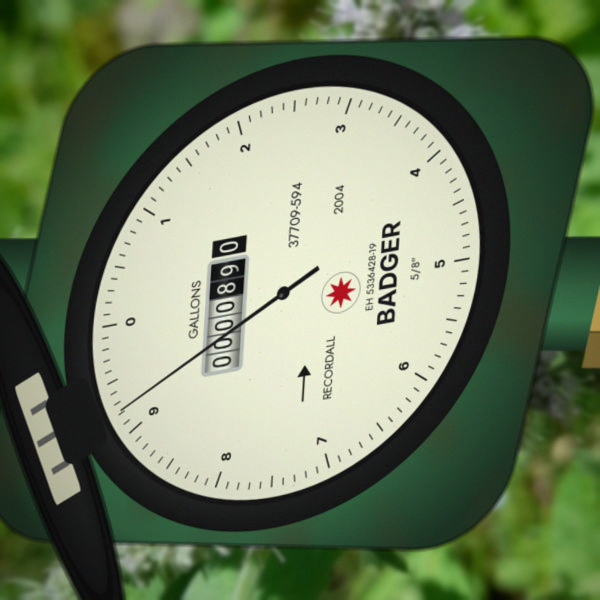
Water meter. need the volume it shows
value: 889.2 gal
